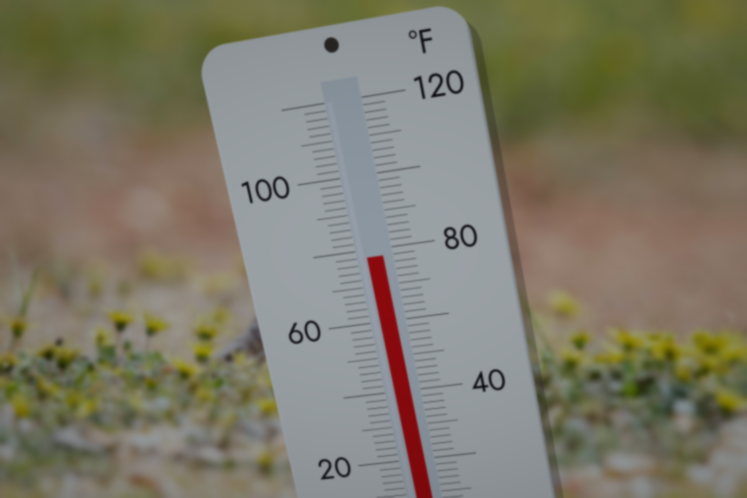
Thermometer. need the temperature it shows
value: 78 °F
